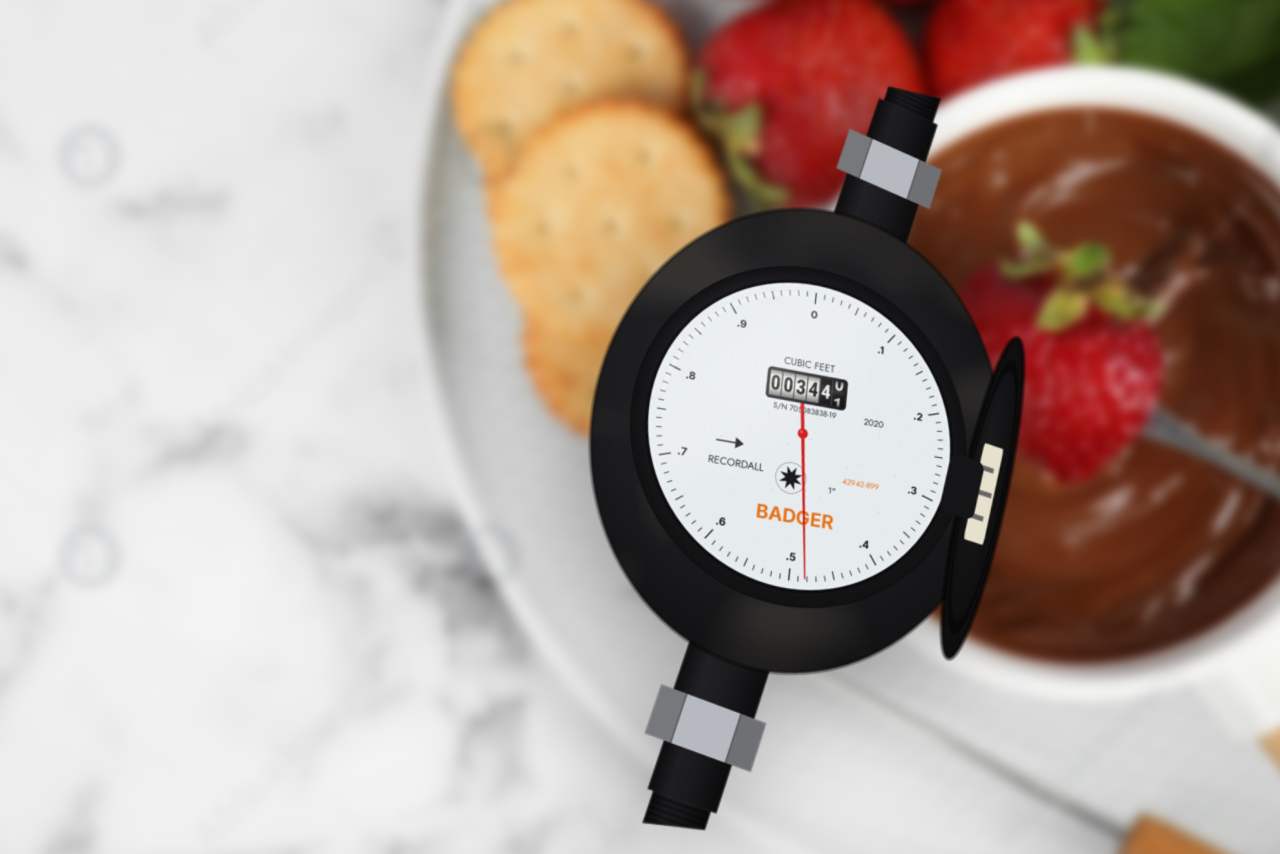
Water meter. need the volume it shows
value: 3440.48 ft³
